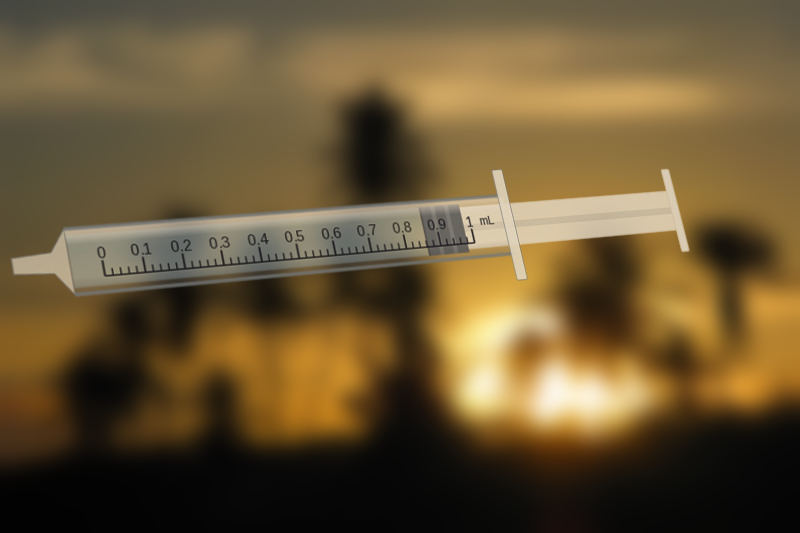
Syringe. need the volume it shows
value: 0.86 mL
